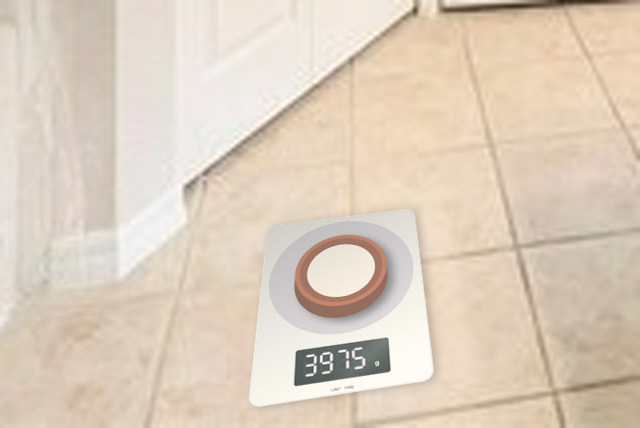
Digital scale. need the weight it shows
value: 3975 g
